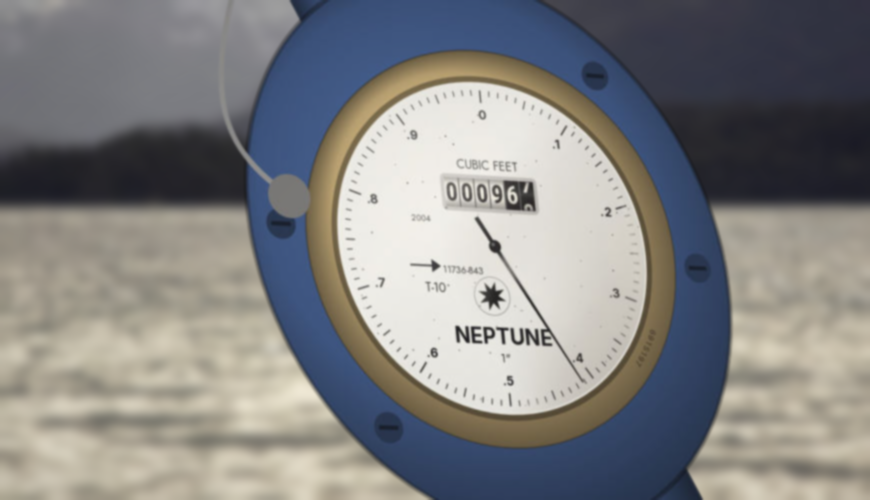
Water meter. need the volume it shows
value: 967.41 ft³
